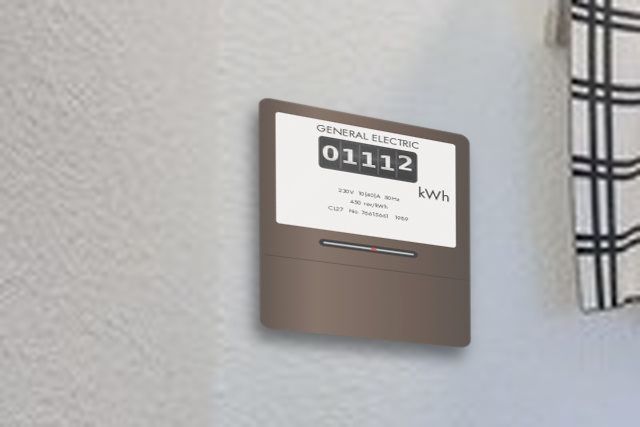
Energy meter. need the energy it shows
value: 1112 kWh
